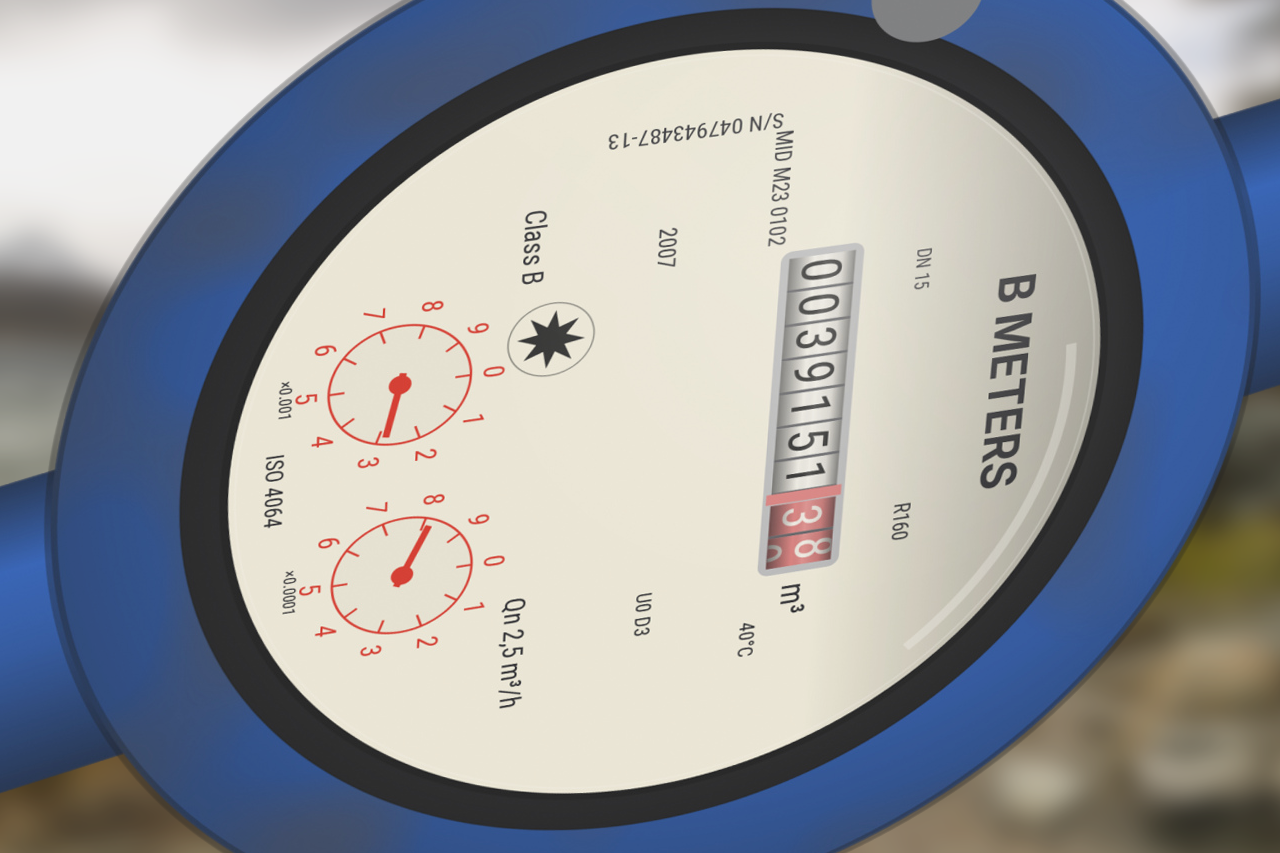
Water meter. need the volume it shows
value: 39151.3828 m³
